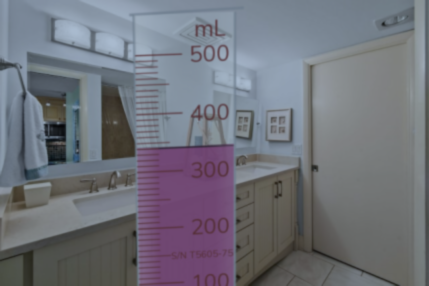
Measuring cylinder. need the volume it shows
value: 340 mL
